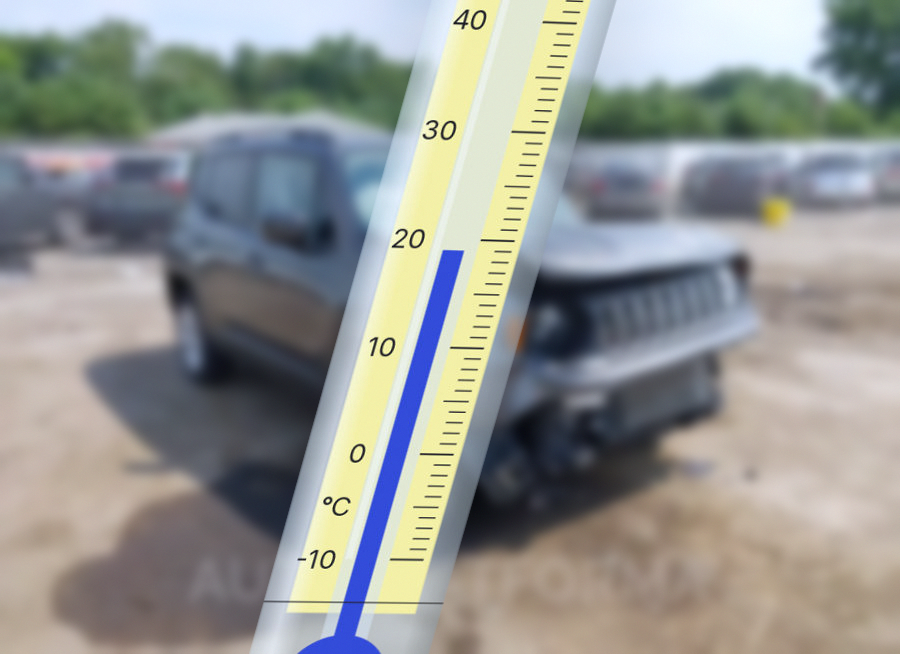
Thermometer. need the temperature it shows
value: 19 °C
